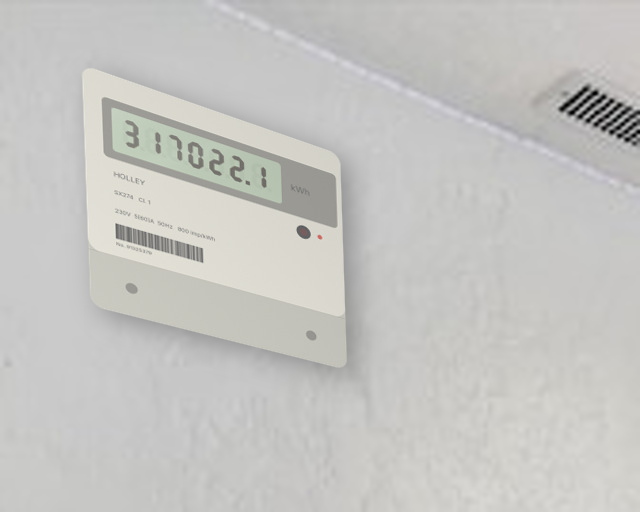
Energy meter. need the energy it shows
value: 317022.1 kWh
